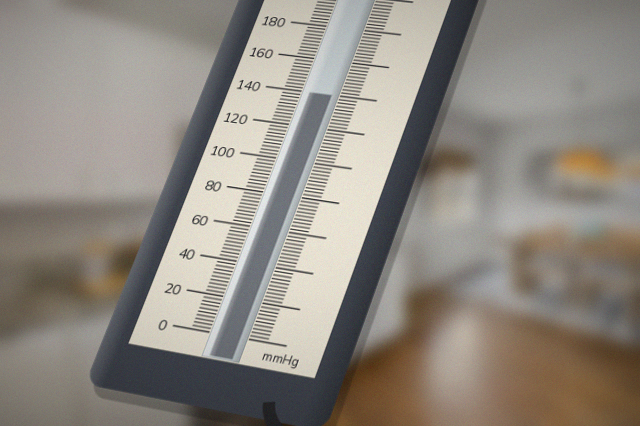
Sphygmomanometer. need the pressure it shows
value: 140 mmHg
